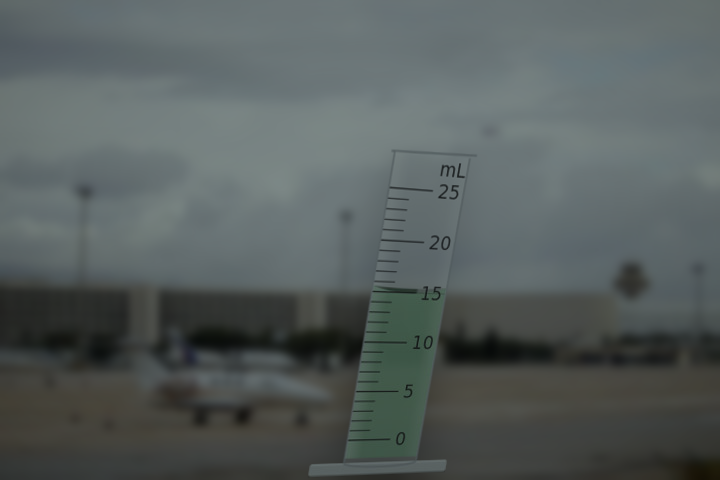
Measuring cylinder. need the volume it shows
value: 15 mL
